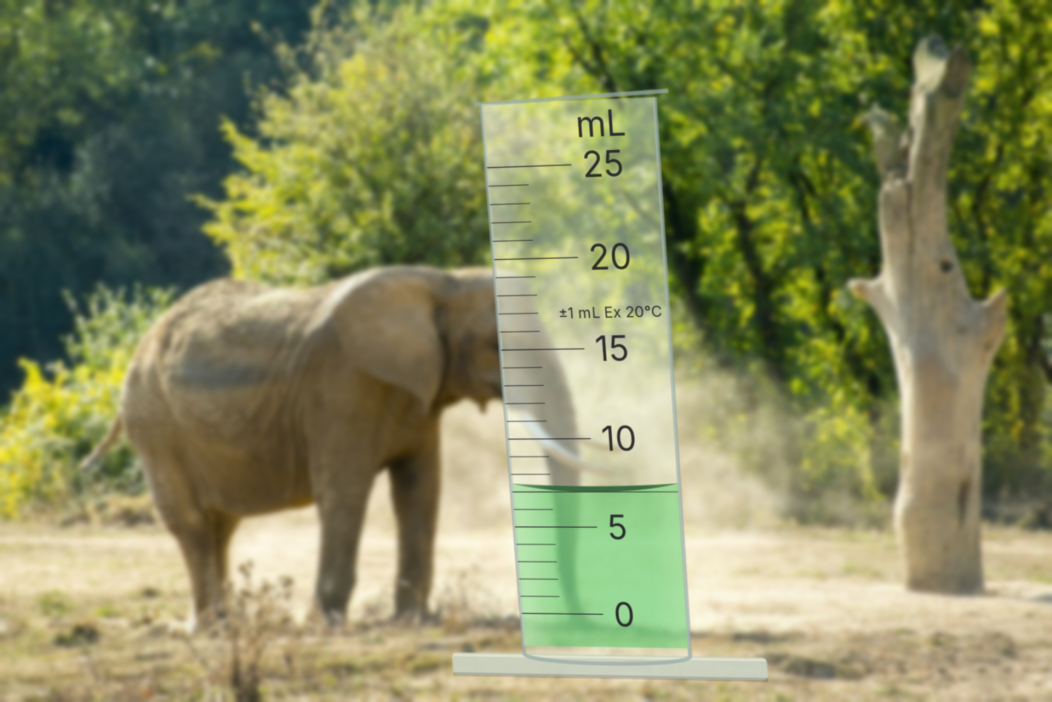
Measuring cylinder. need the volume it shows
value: 7 mL
